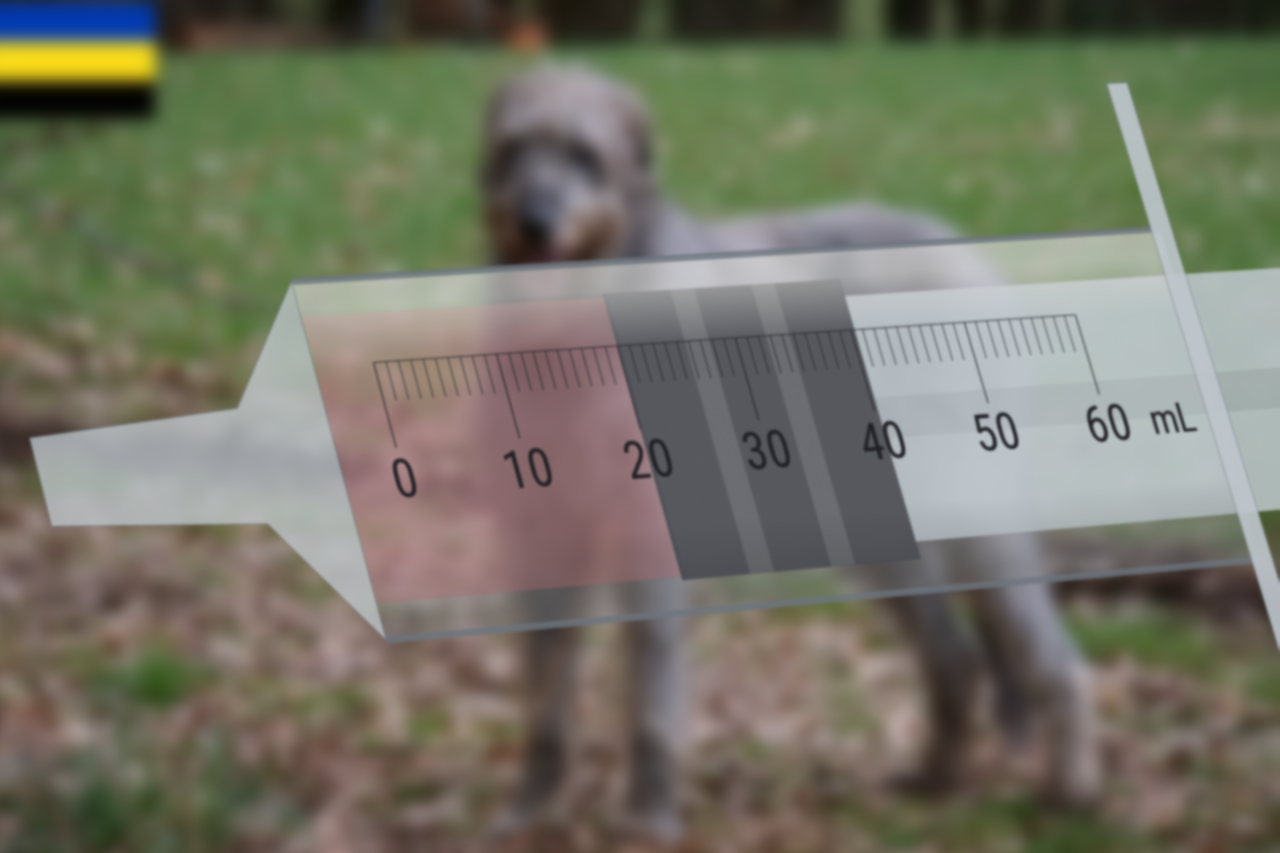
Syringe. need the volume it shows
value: 20 mL
